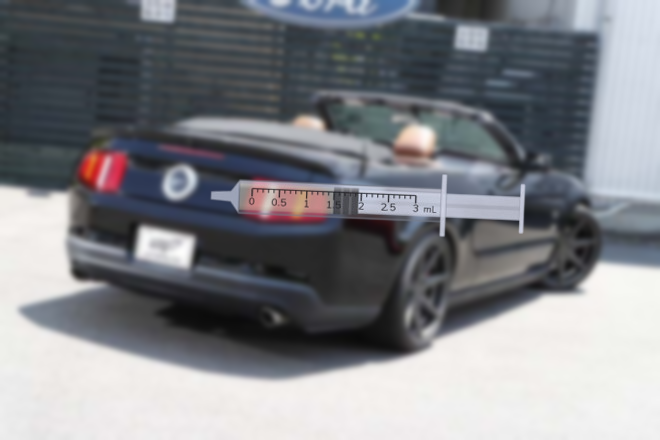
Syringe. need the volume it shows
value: 1.5 mL
